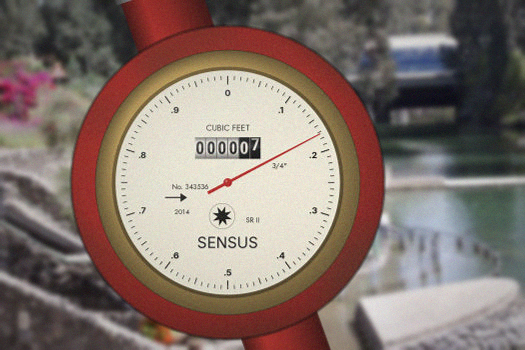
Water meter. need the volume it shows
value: 7.17 ft³
